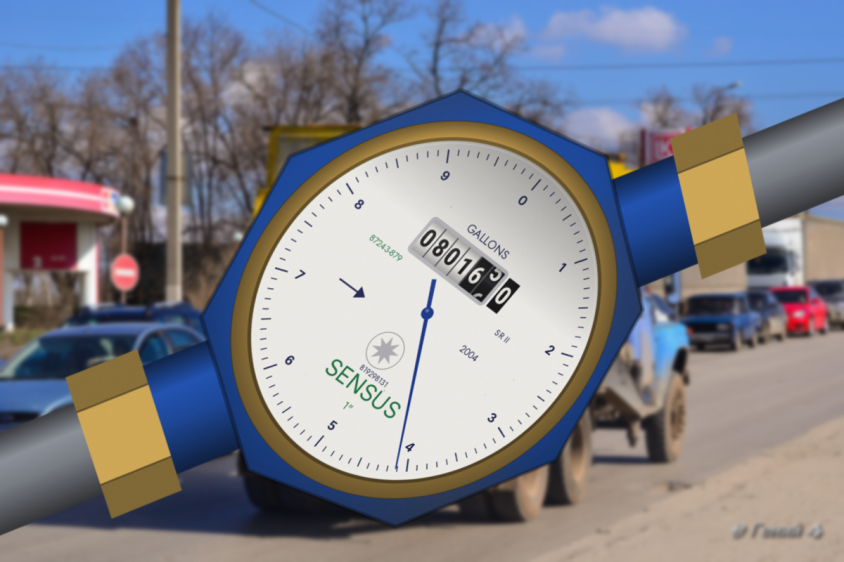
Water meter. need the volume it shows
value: 801654.1 gal
